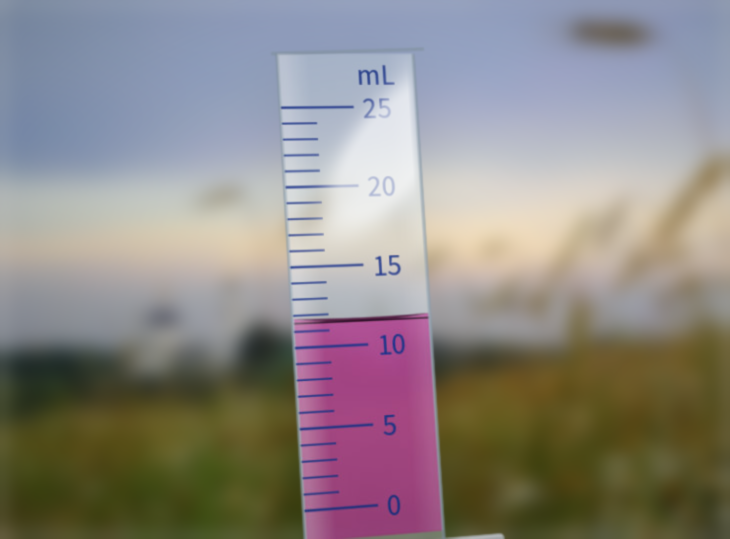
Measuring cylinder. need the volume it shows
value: 11.5 mL
